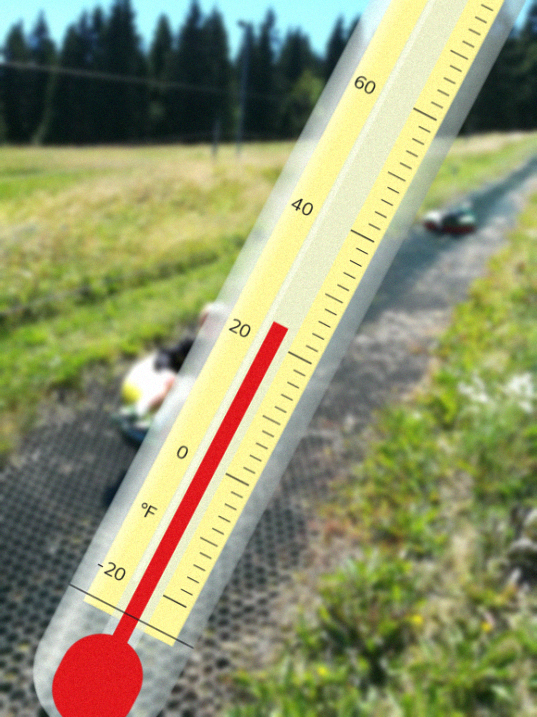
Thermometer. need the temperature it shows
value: 23 °F
